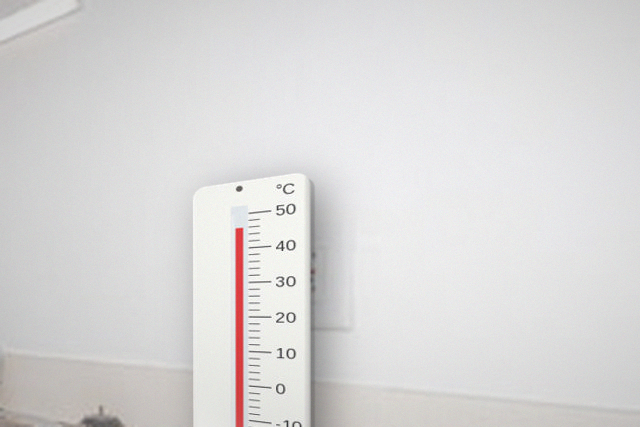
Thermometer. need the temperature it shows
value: 46 °C
